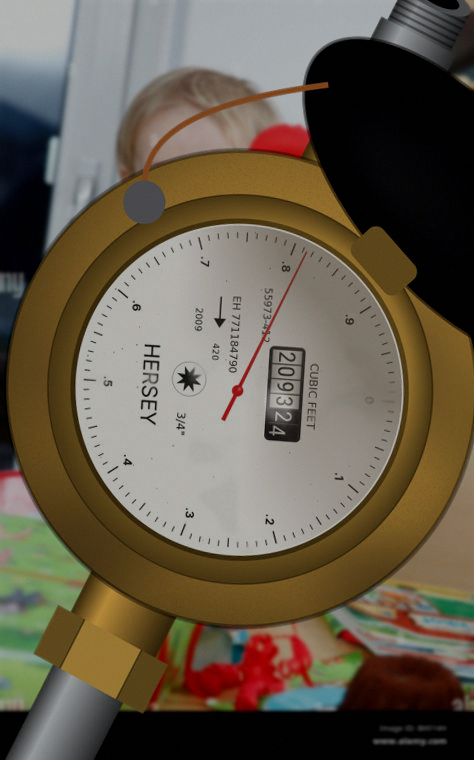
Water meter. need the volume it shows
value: 209323.81 ft³
